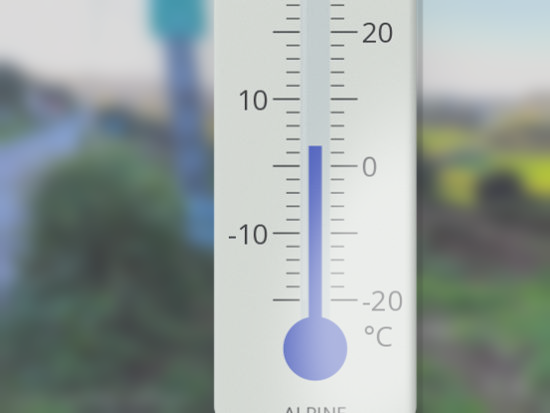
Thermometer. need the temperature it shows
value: 3 °C
